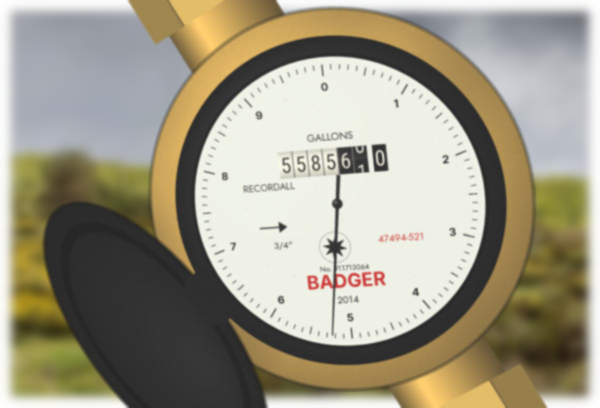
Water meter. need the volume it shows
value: 5585605.2 gal
